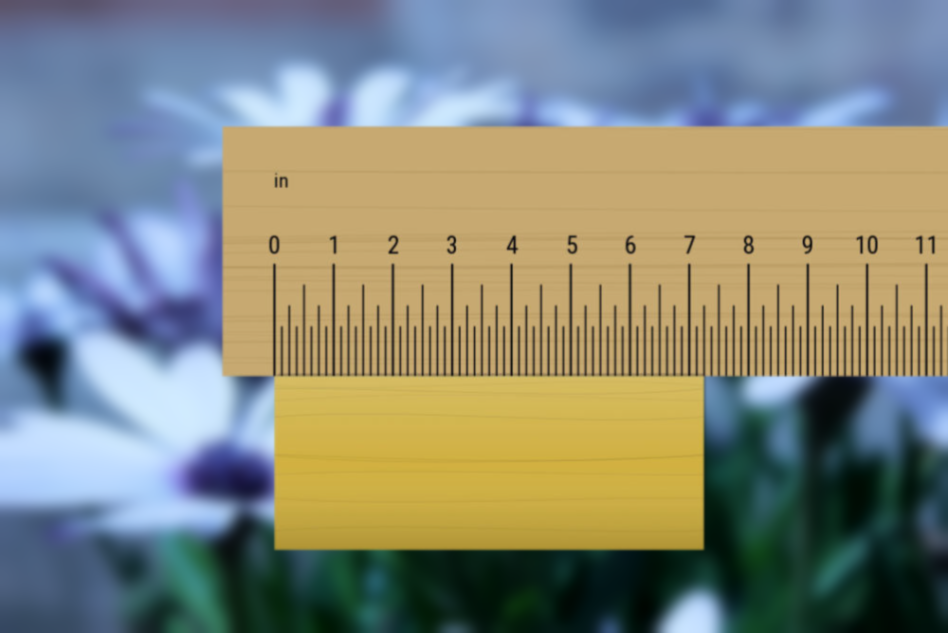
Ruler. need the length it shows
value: 7.25 in
